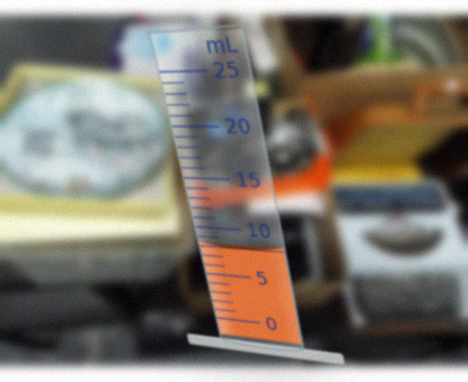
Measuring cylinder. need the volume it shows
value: 8 mL
